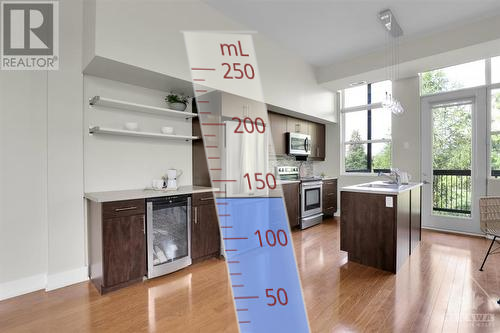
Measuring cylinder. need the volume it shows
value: 135 mL
